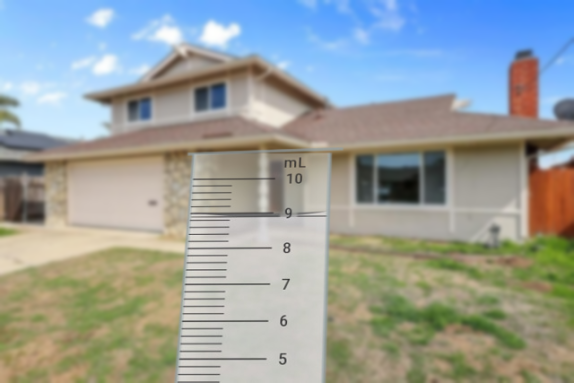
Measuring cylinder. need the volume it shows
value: 8.9 mL
